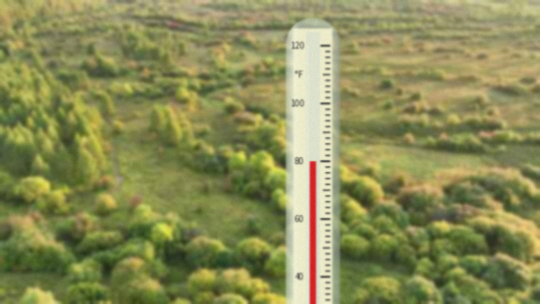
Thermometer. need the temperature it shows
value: 80 °F
